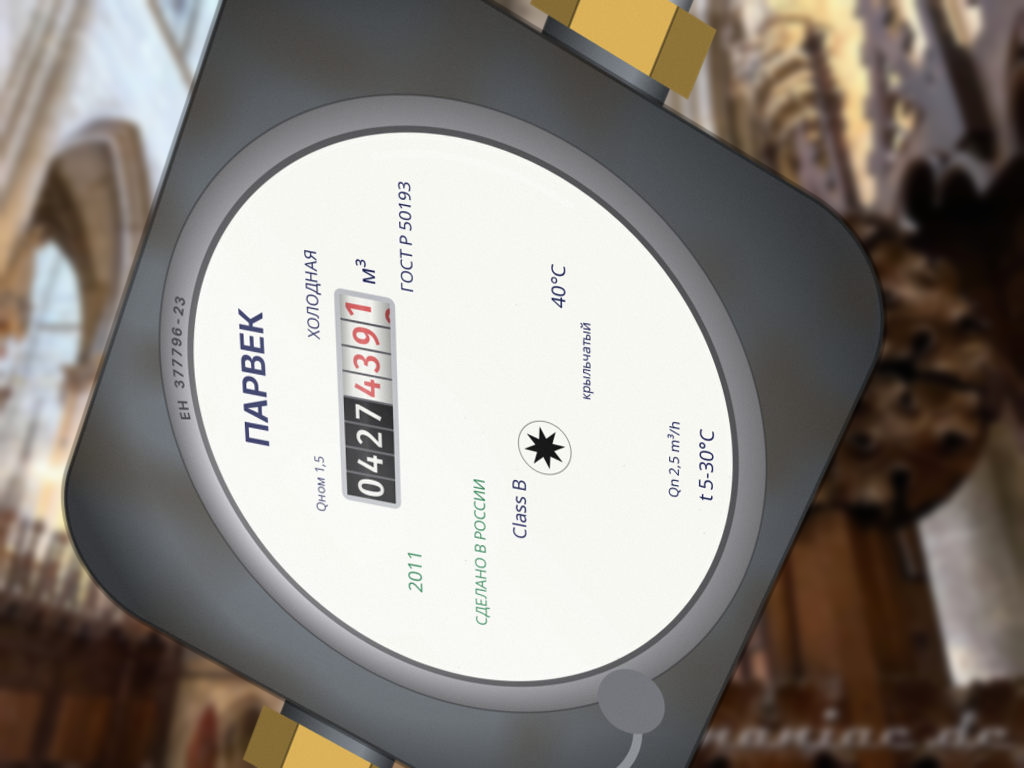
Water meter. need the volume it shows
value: 427.4391 m³
